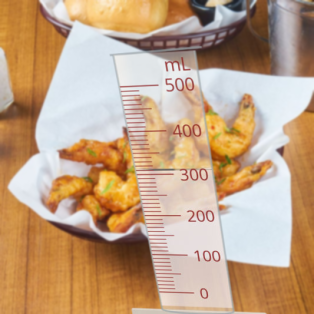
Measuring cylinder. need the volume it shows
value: 310 mL
